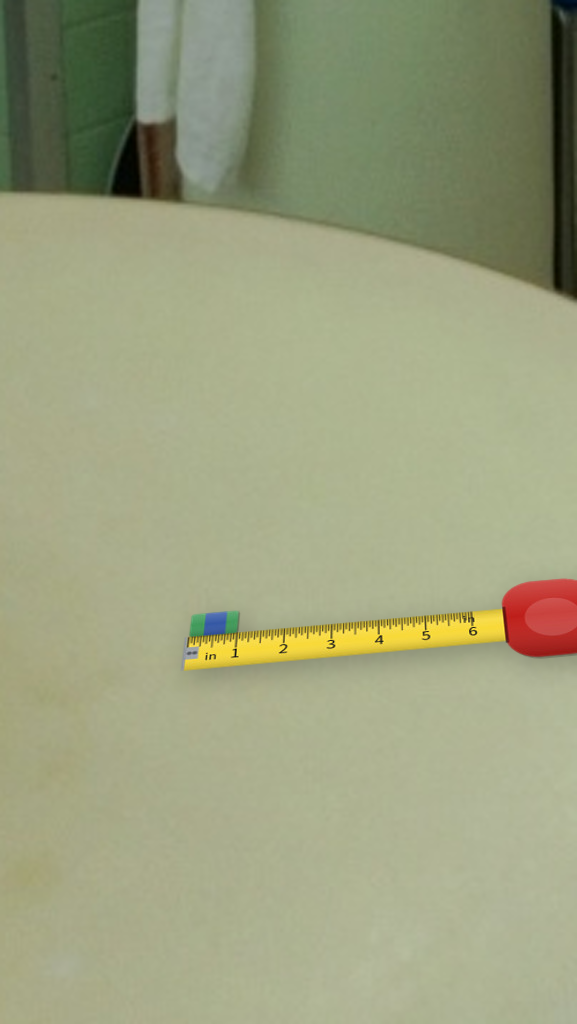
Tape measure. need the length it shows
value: 1 in
